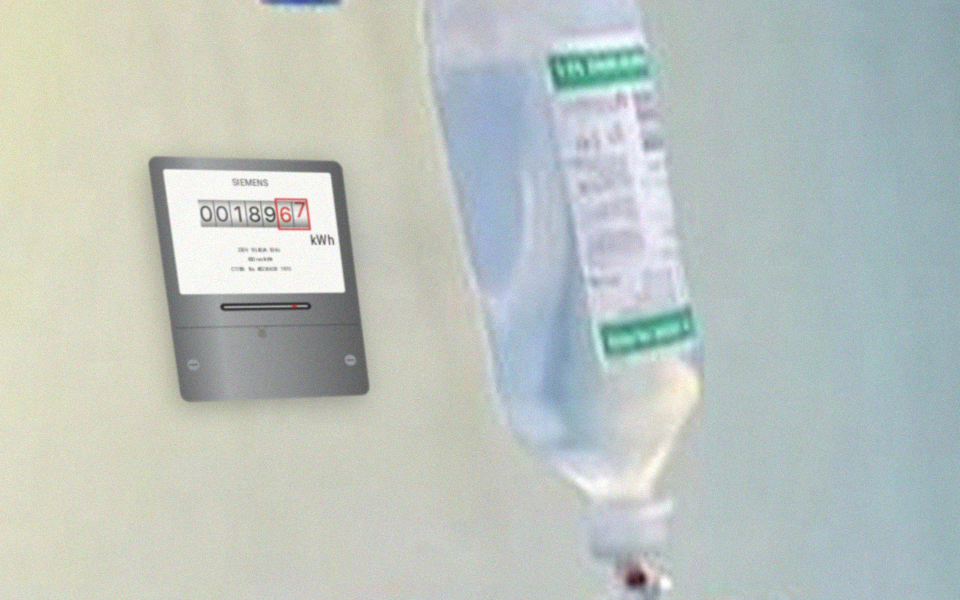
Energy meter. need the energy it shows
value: 189.67 kWh
